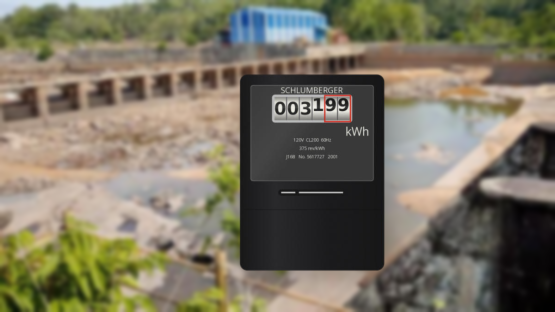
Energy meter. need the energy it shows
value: 31.99 kWh
